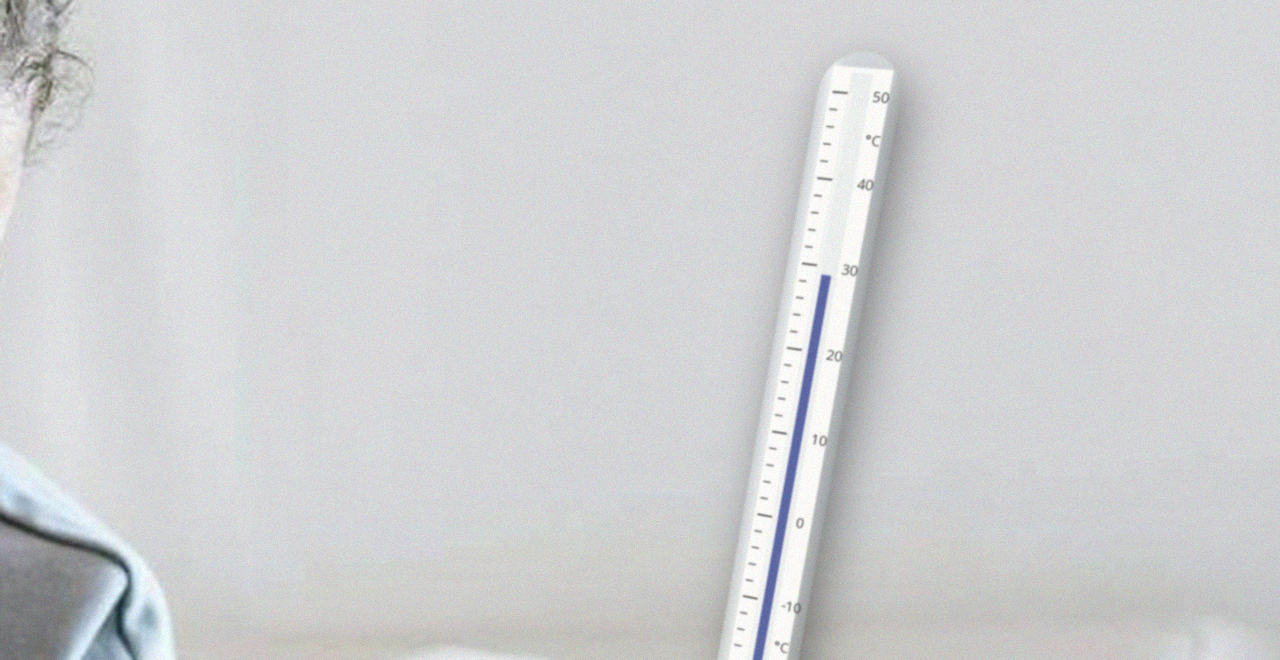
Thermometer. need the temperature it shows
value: 29 °C
